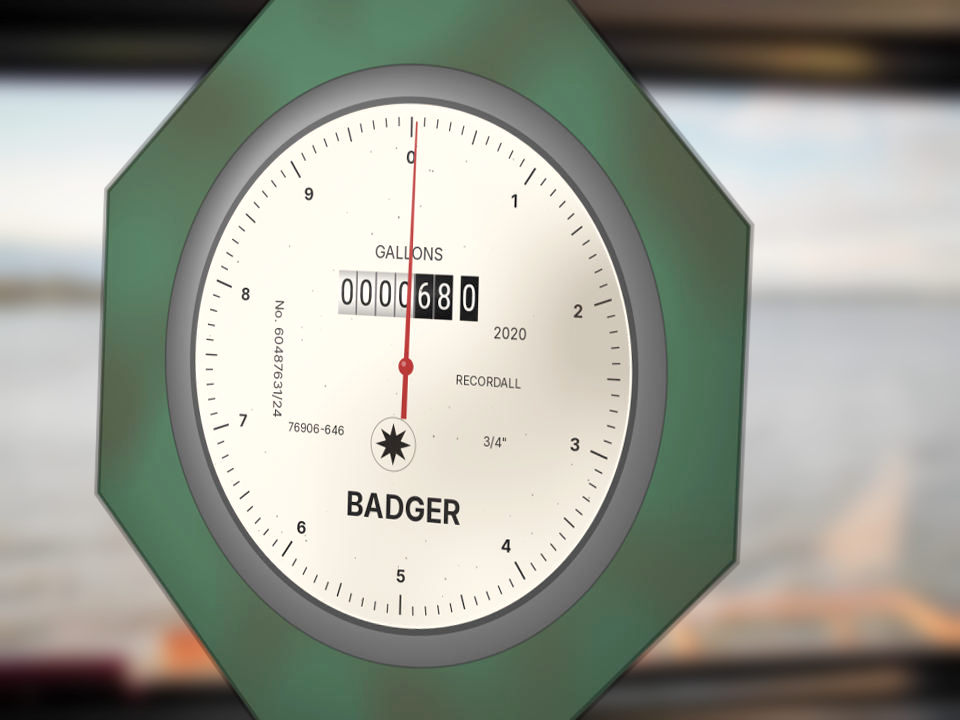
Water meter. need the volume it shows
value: 680.0 gal
